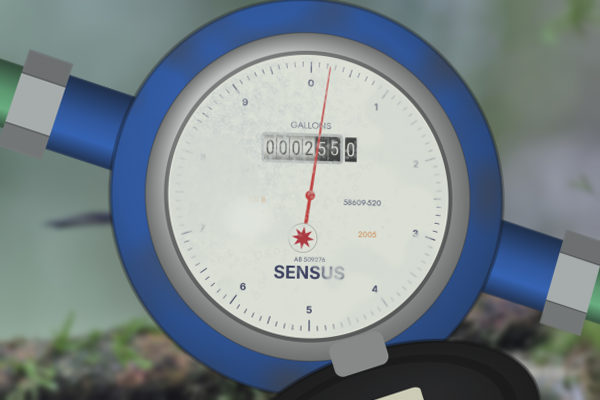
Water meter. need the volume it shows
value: 2550.2 gal
